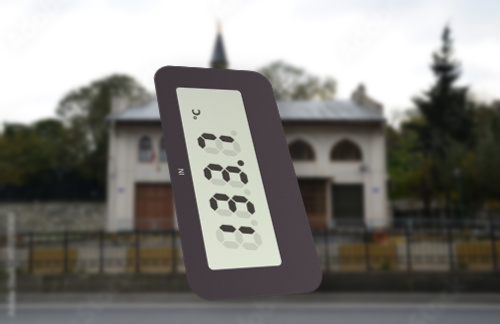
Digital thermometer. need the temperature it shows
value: 133.7 °C
